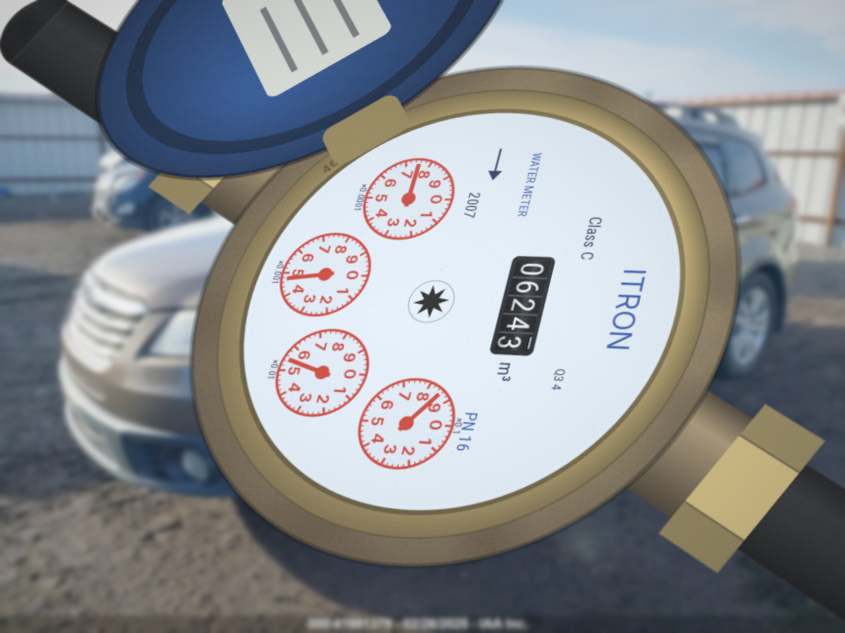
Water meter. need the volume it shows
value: 6242.8547 m³
